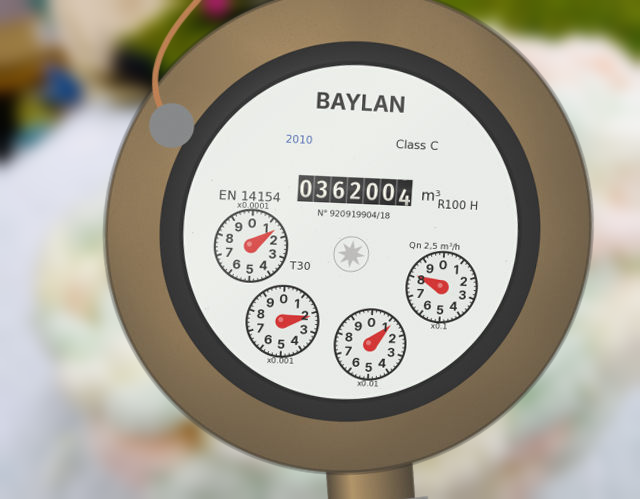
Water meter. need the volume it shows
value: 362003.8121 m³
